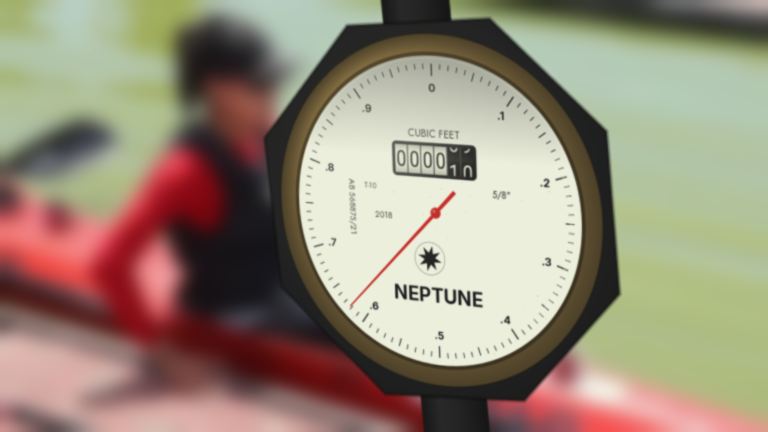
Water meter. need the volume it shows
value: 9.62 ft³
